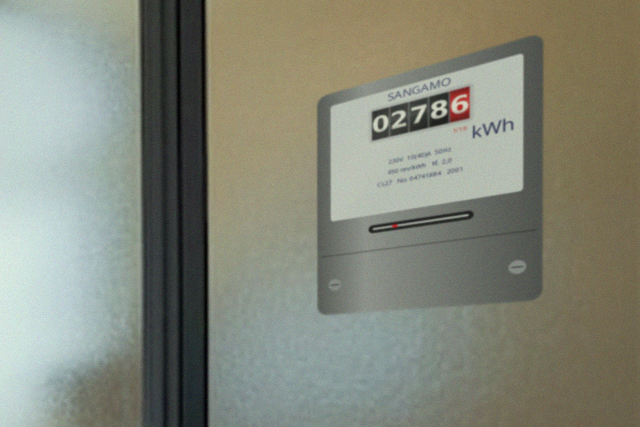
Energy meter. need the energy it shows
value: 278.6 kWh
